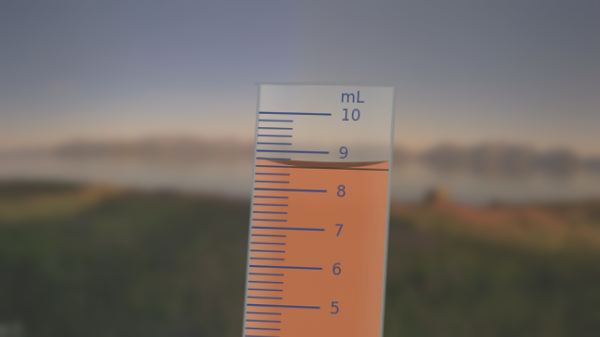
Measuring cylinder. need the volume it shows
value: 8.6 mL
